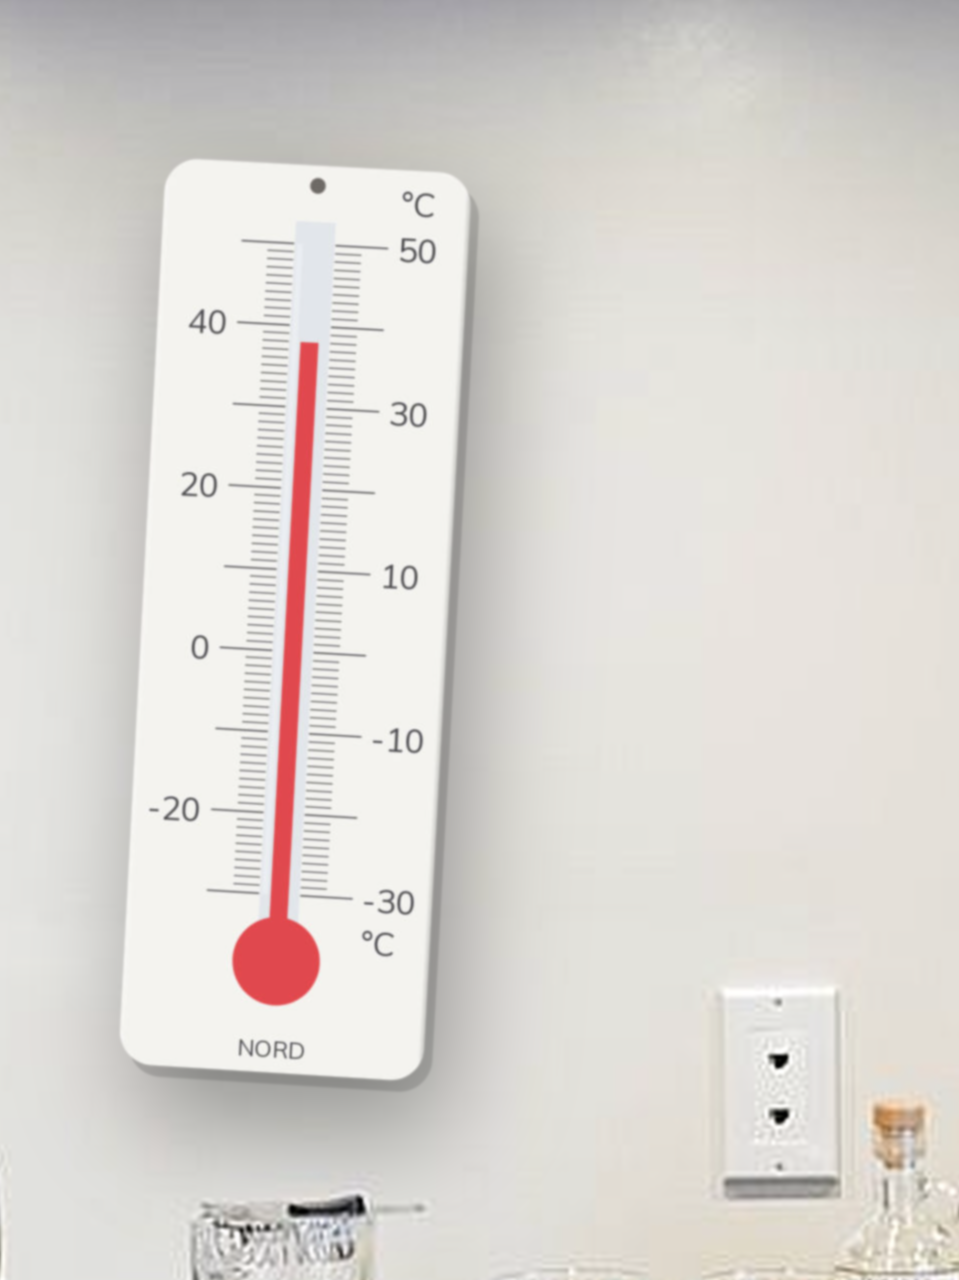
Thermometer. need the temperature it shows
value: 38 °C
